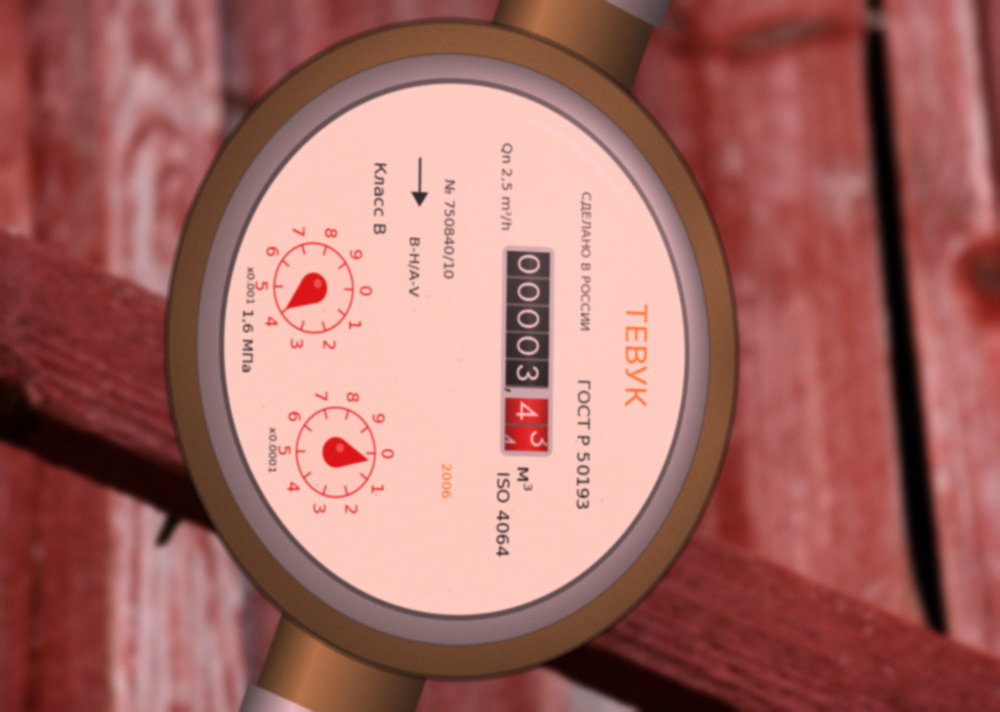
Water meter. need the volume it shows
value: 3.4340 m³
